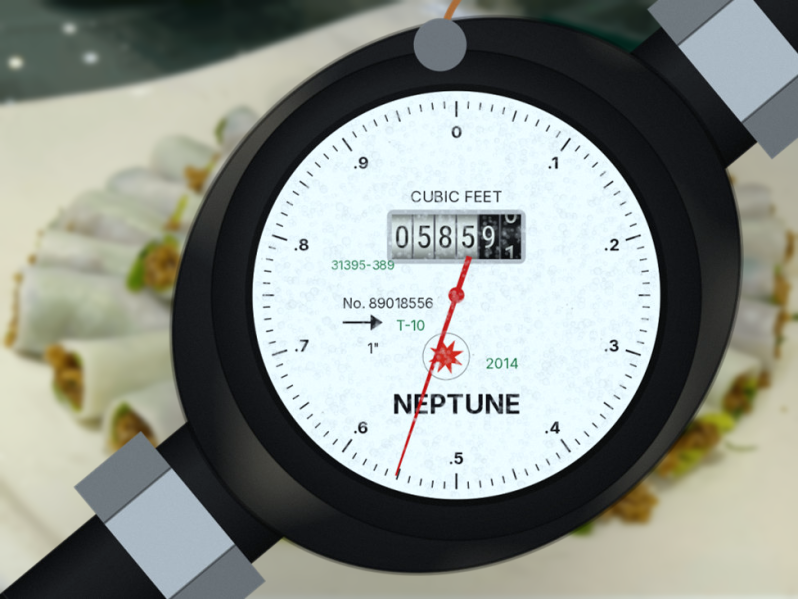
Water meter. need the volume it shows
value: 58590.55 ft³
